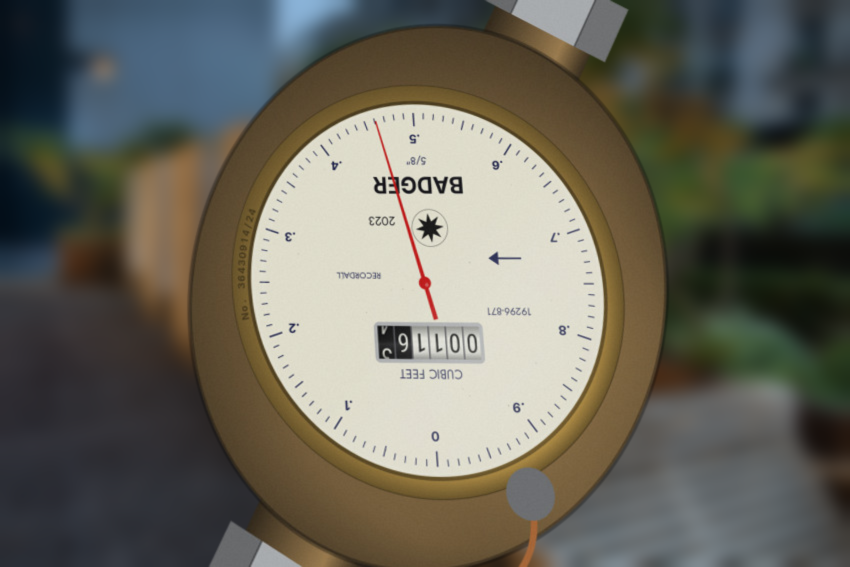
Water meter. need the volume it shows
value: 1163.46 ft³
